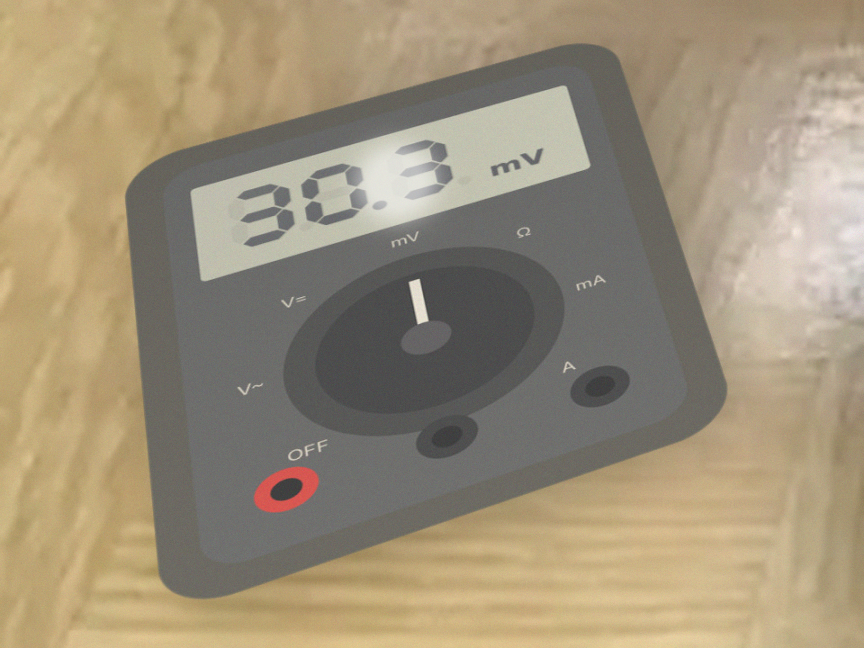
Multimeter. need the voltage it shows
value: 30.3 mV
